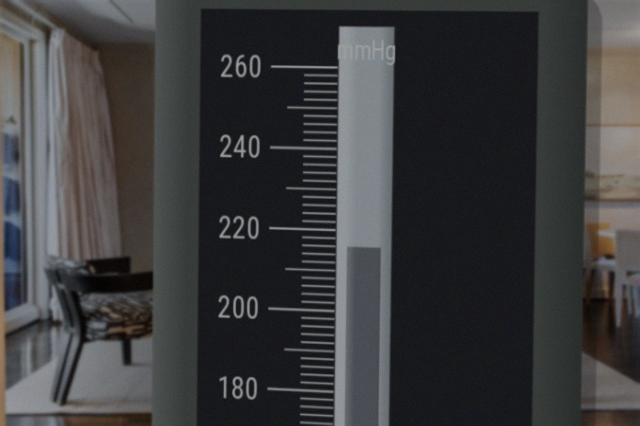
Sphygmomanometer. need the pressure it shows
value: 216 mmHg
